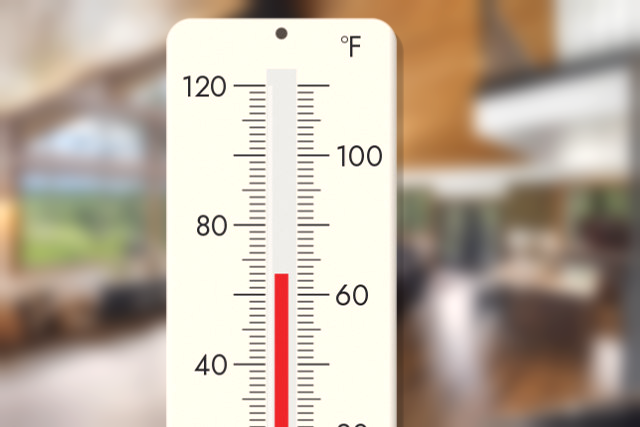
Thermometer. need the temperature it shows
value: 66 °F
